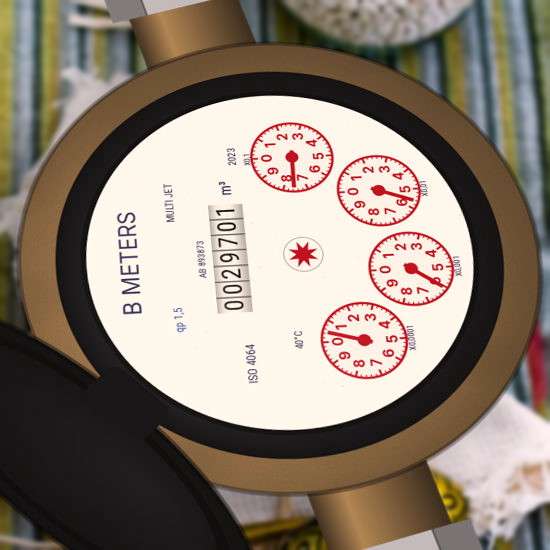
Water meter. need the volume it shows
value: 29701.7560 m³
